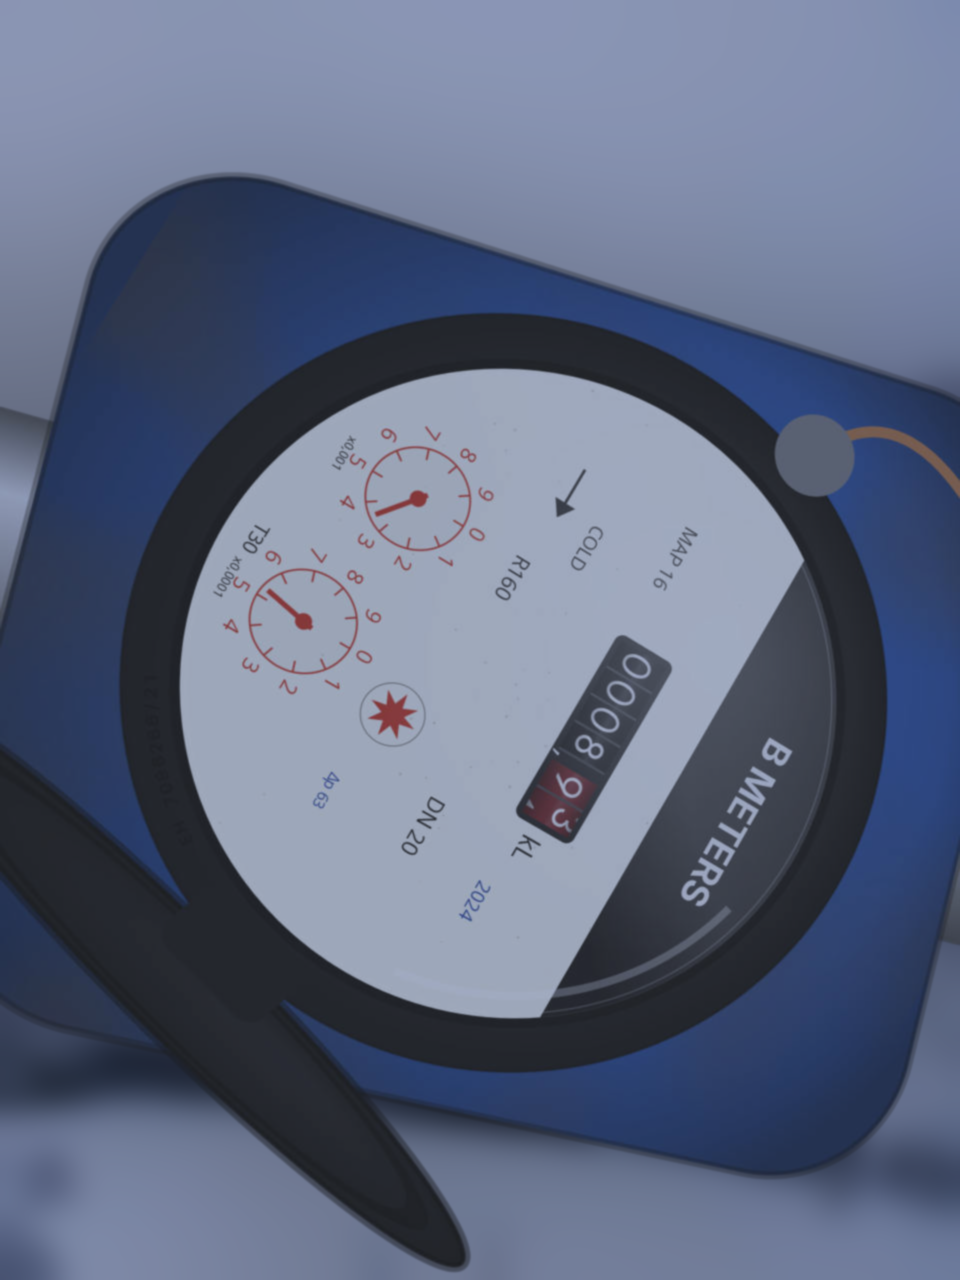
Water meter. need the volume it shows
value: 8.9335 kL
